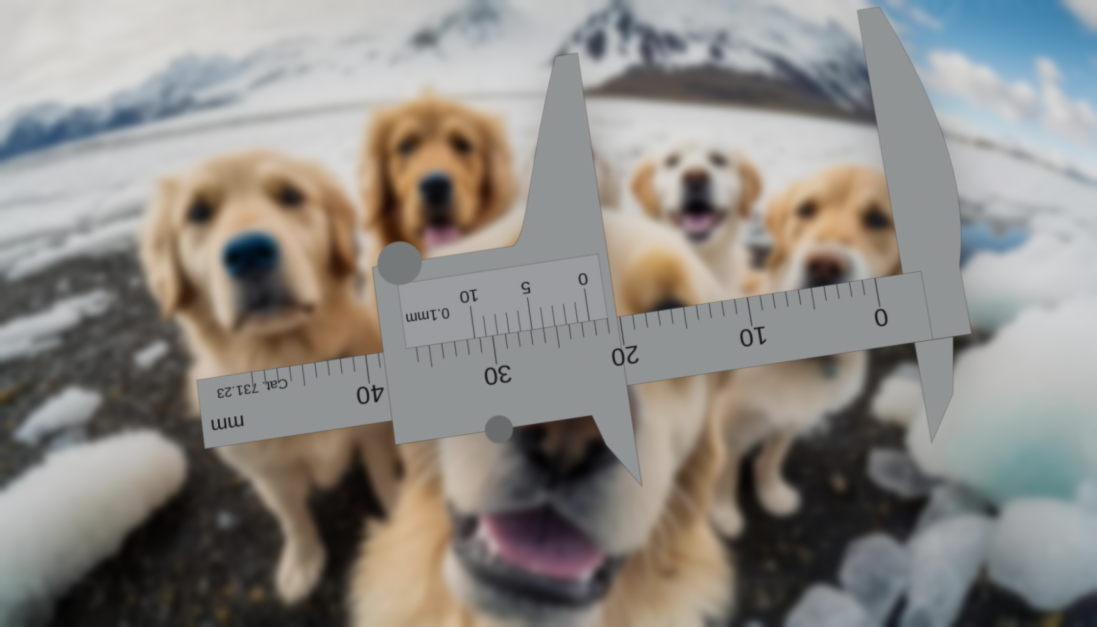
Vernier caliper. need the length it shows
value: 22.4 mm
